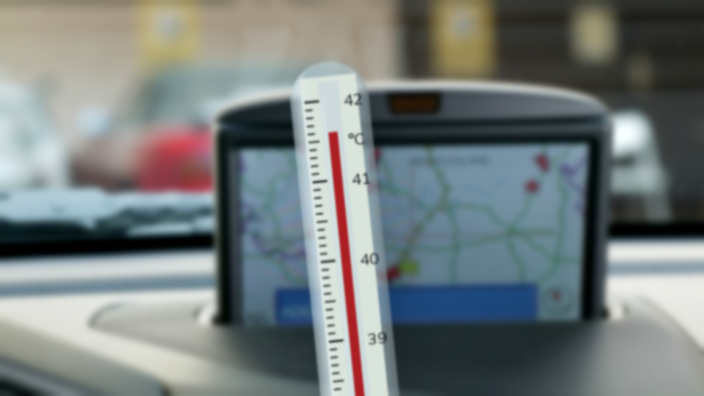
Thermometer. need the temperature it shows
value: 41.6 °C
